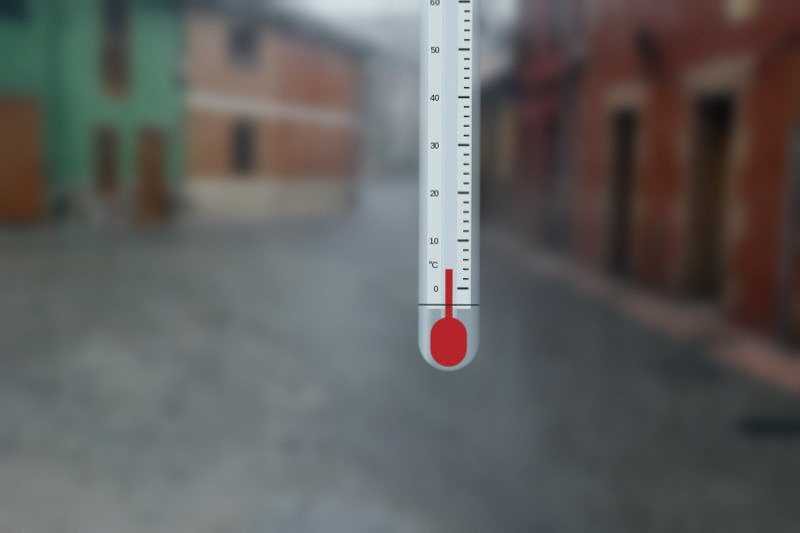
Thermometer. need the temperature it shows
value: 4 °C
